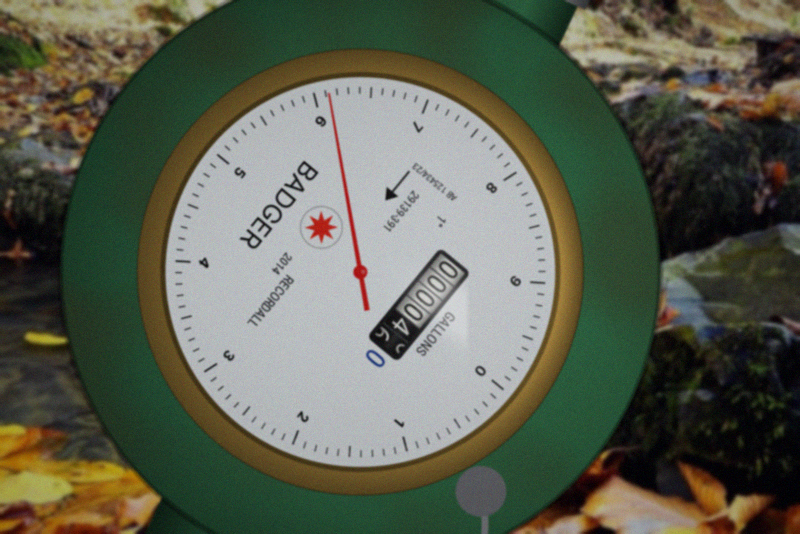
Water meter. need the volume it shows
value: 456.1 gal
